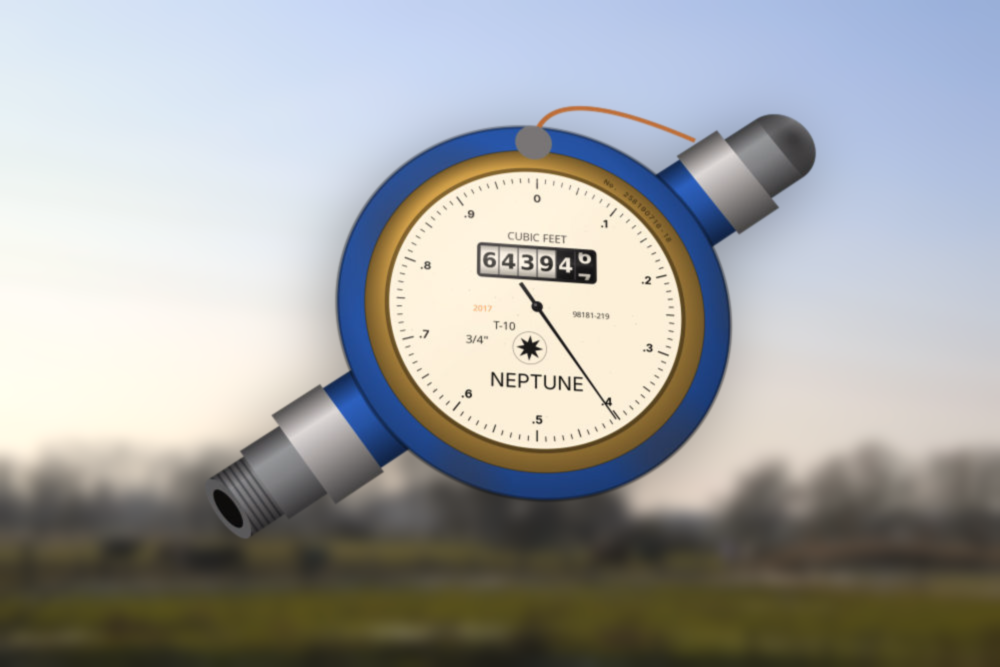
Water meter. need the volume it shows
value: 643946.40 ft³
